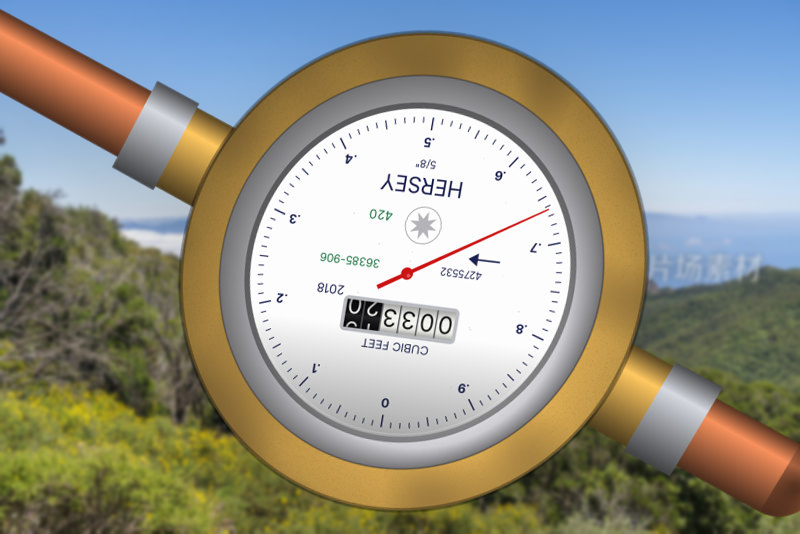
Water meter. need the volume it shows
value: 3319.66 ft³
